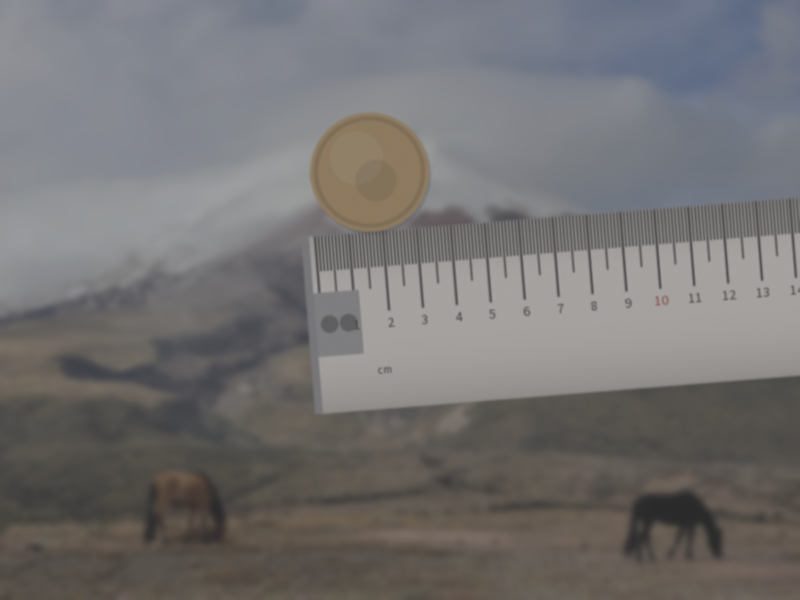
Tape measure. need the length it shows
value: 3.5 cm
